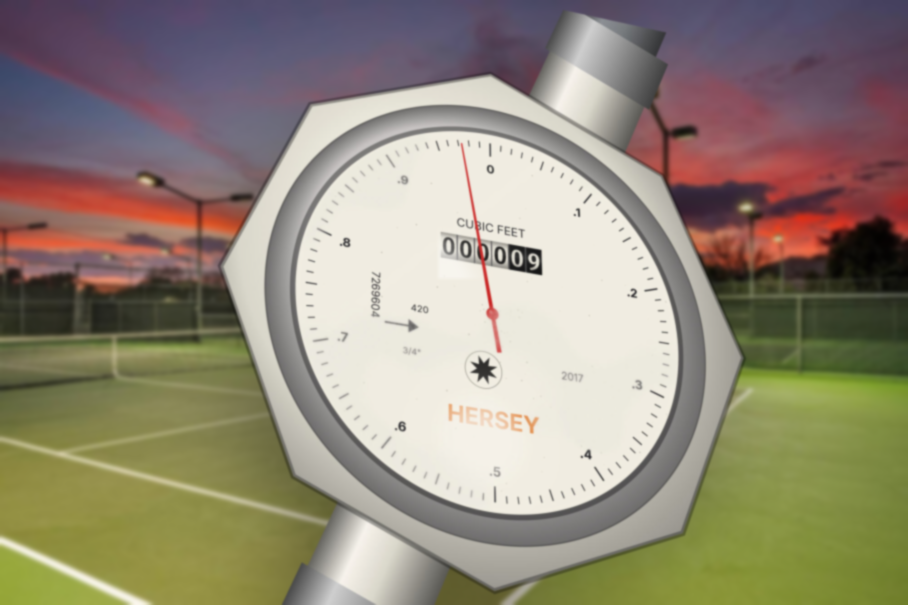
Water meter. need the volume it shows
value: 8.97 ft³
